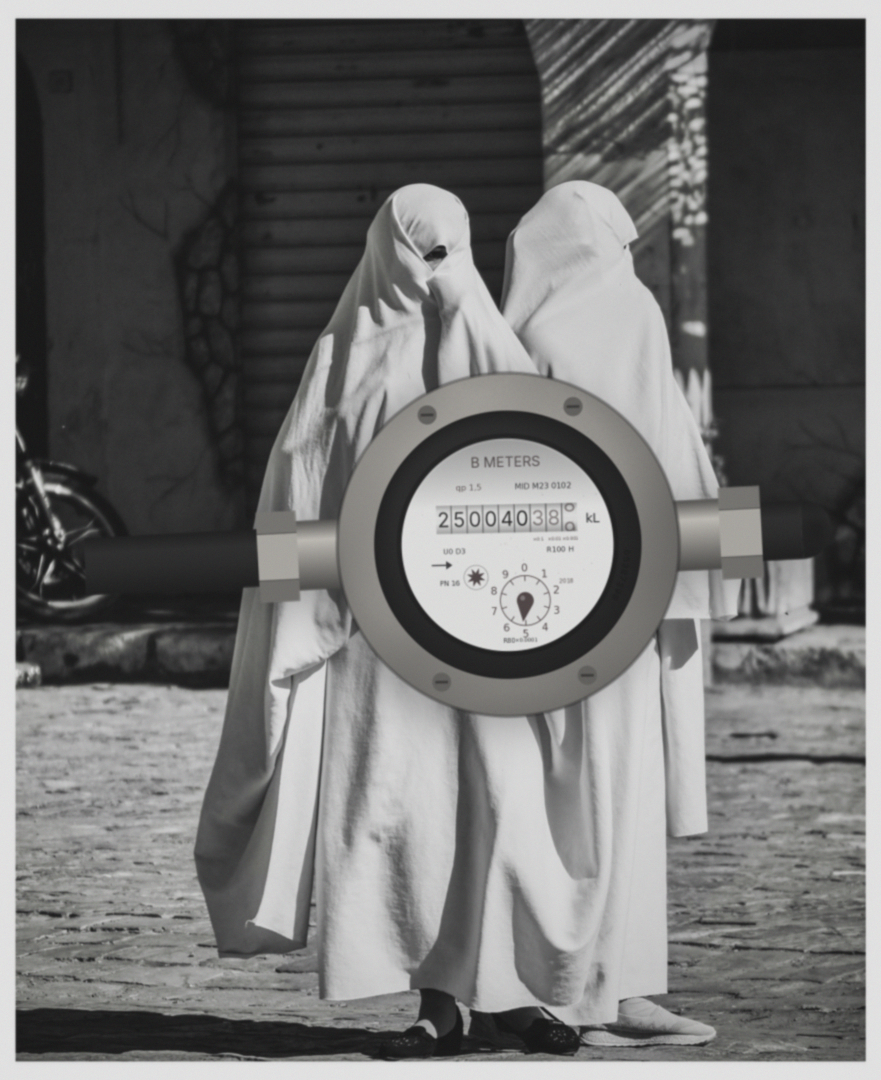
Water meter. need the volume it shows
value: 250040.3885 kL
